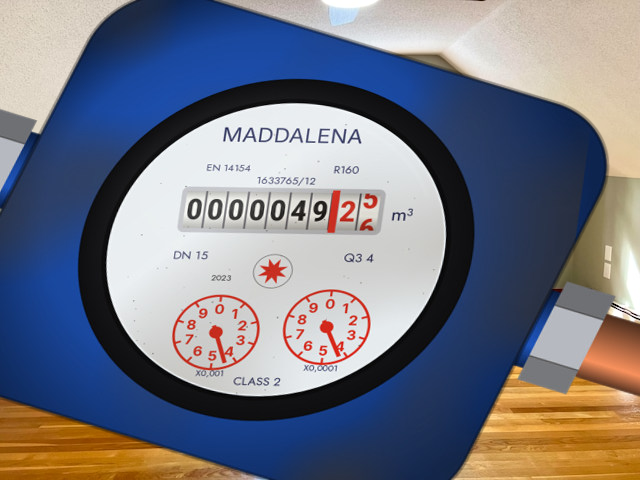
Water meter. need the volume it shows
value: 49.2544 m³
